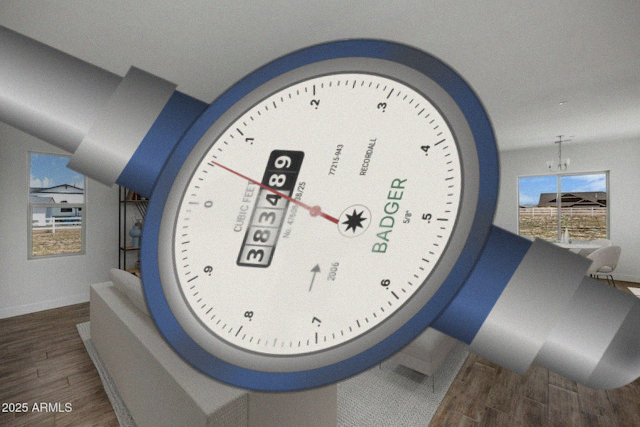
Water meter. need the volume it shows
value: 383489.05 ft³
